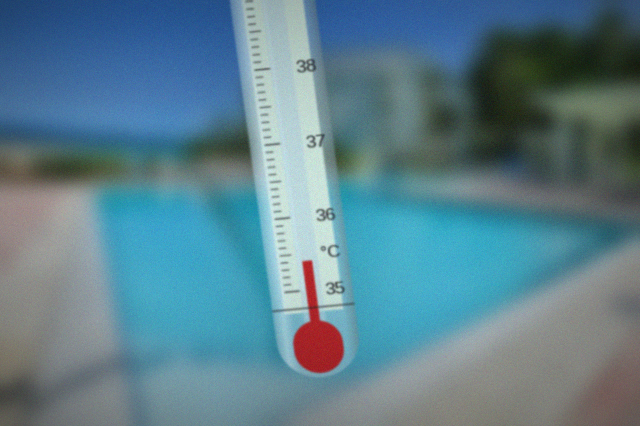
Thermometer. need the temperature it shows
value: 35.4 °C
